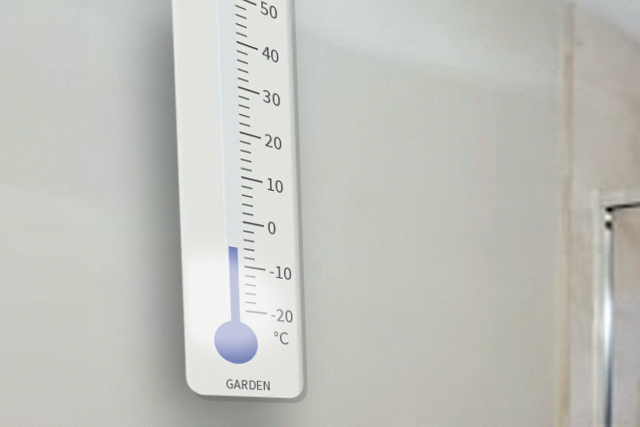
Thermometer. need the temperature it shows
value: -6 °C
